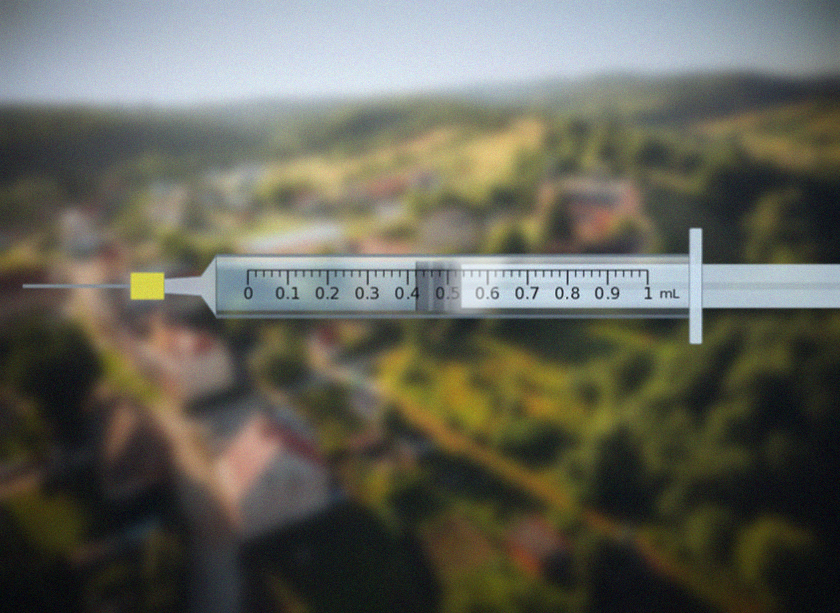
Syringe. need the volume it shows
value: 0.42 mL
